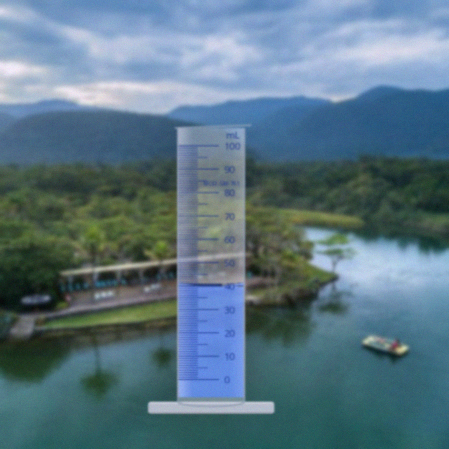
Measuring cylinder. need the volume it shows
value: 40 mL
